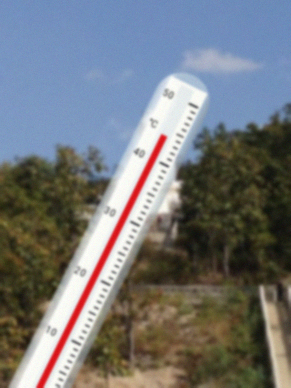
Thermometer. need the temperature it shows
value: 44 °C
